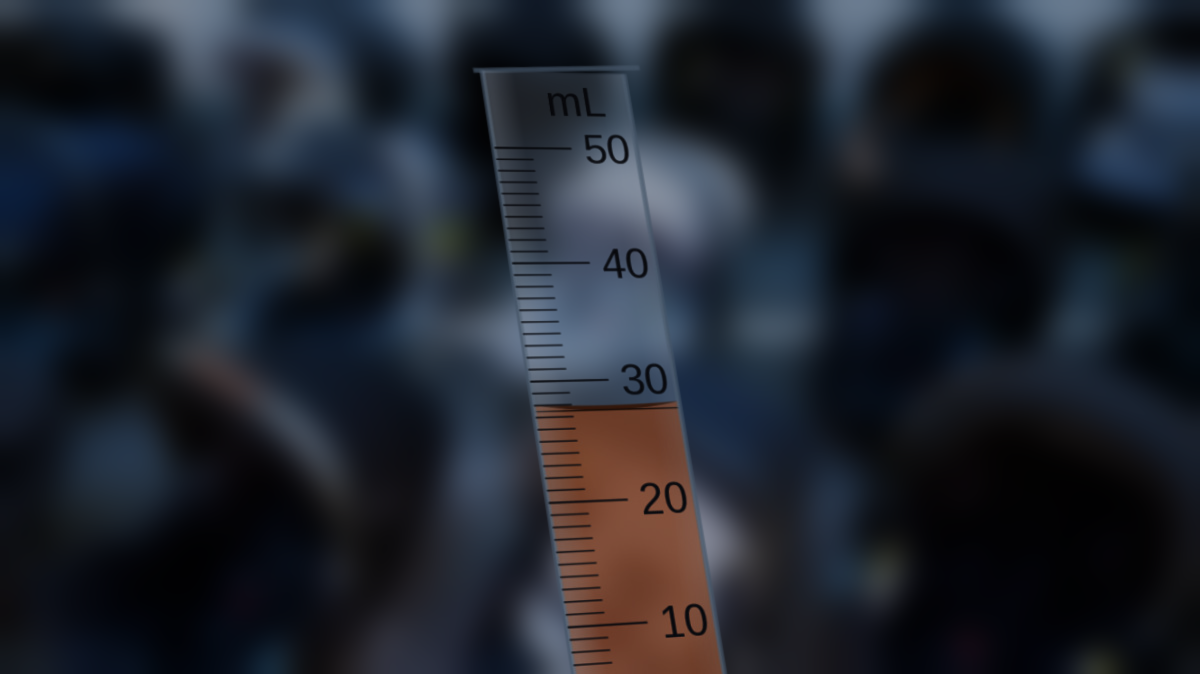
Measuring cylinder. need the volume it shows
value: 27.5 mL
